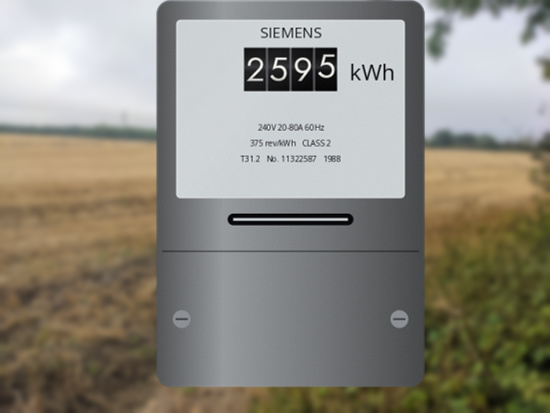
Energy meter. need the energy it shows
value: 2595 kWh
